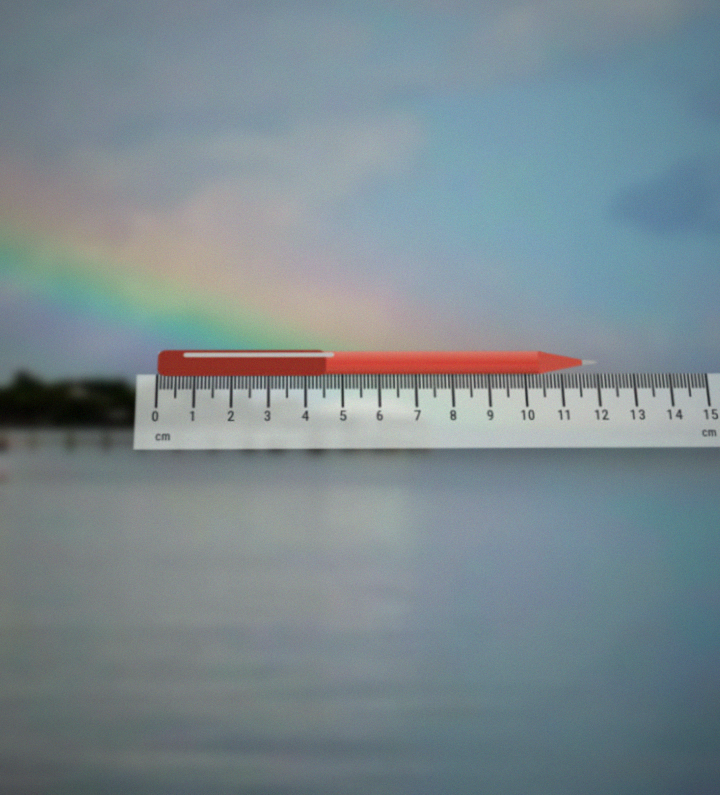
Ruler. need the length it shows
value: 12 cm
